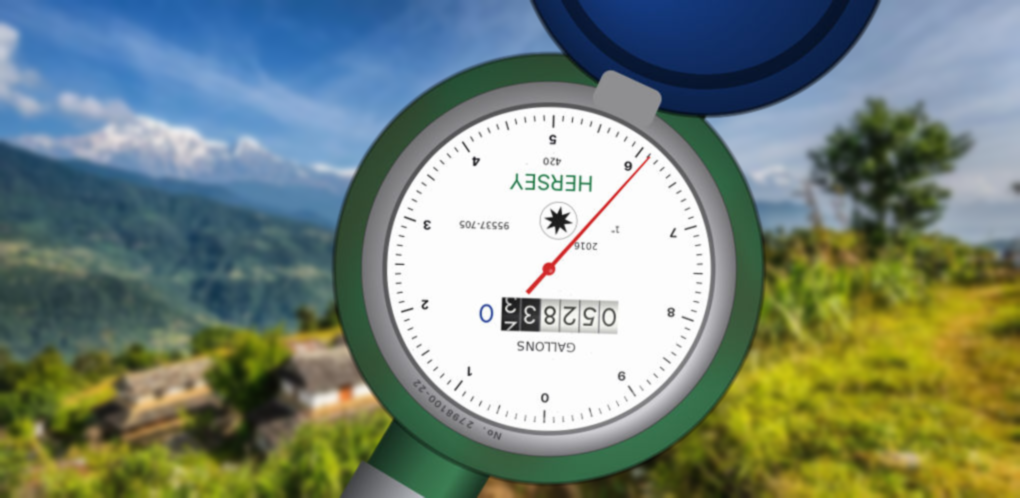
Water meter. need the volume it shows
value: 528326.1 gal
